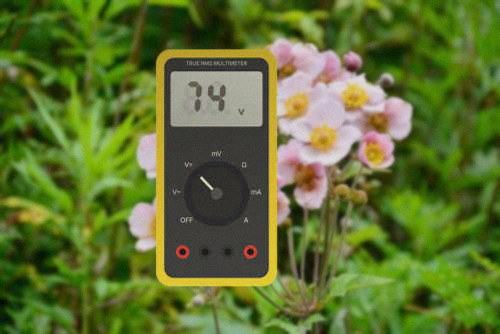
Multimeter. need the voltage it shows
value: 74 V
